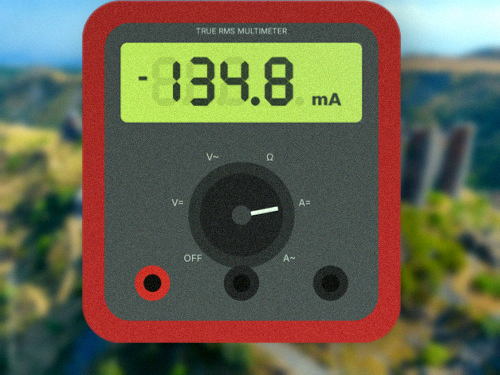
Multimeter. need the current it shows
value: -134.8 mA
